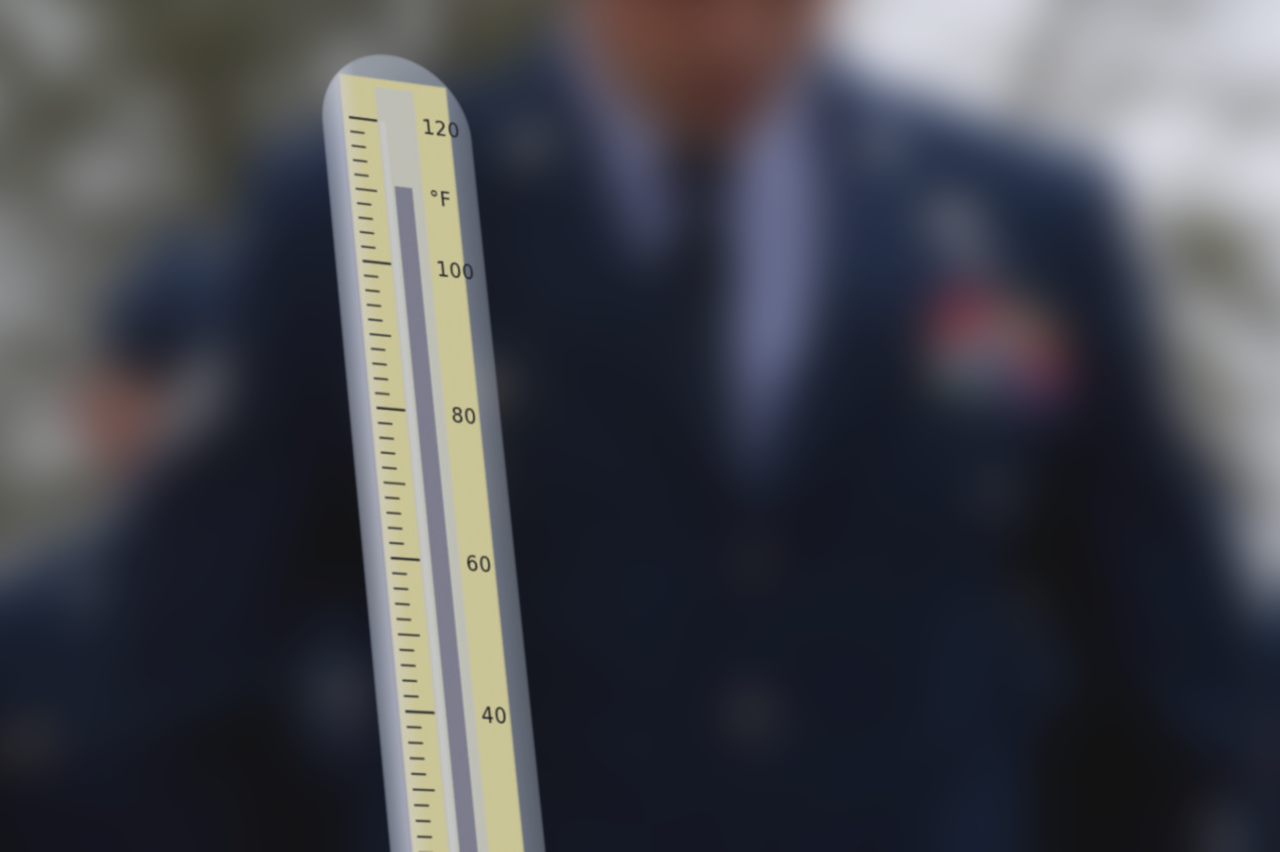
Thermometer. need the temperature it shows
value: 111 °F
